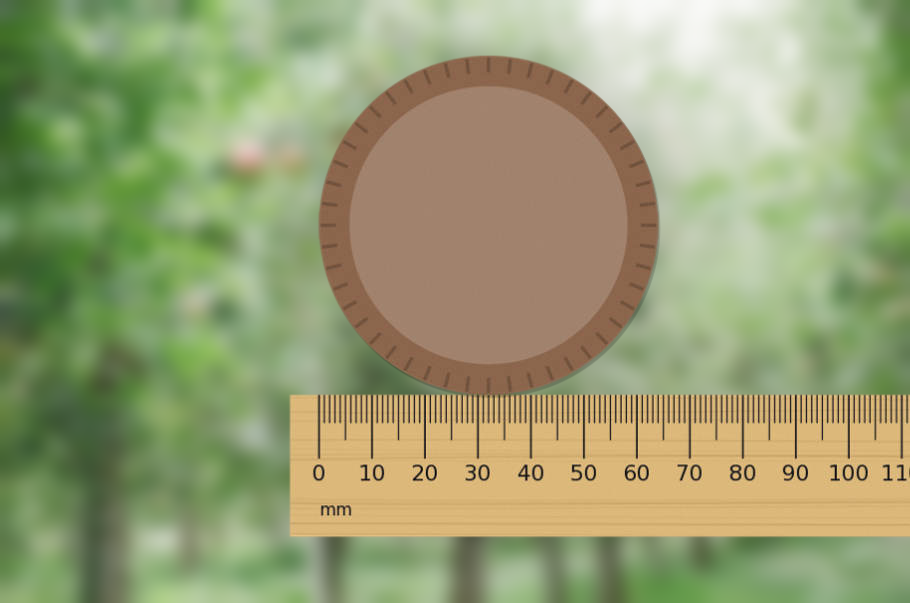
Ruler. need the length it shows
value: 64 mm
